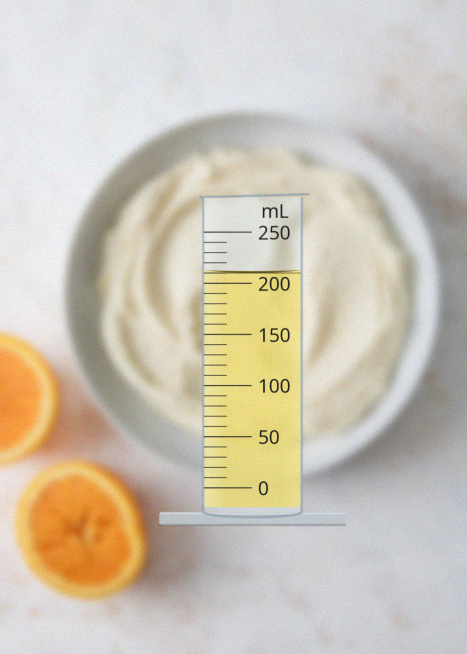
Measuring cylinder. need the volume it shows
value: 210 mL
